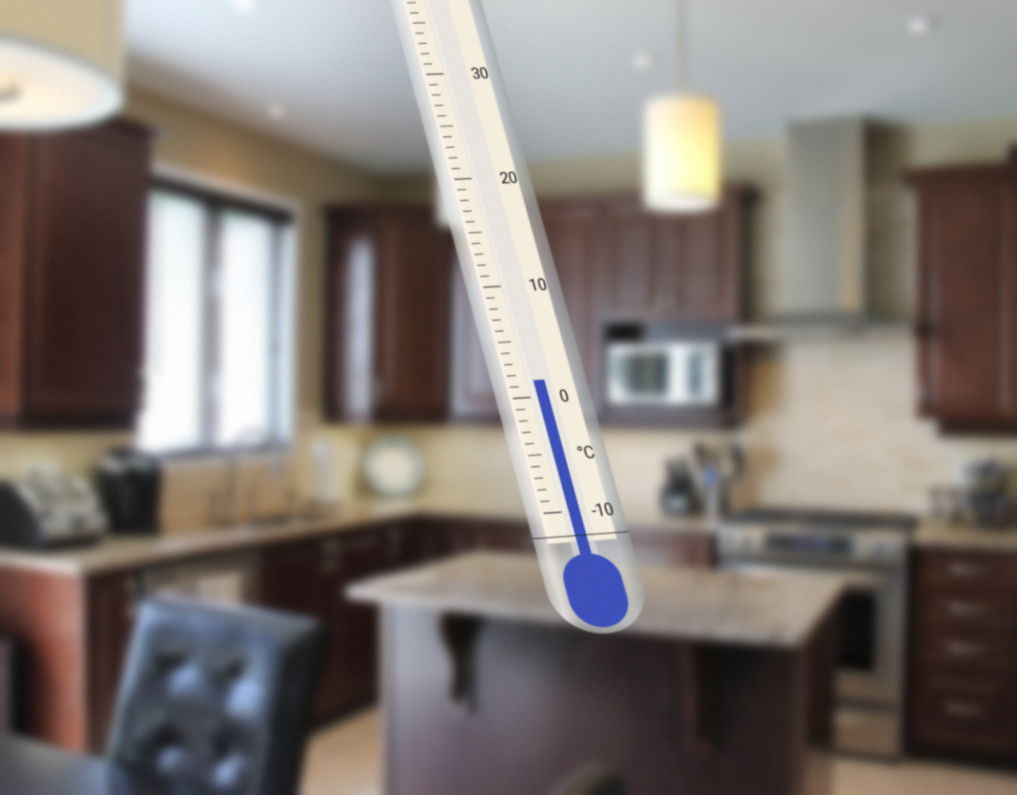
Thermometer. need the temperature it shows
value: 1.5 °C
